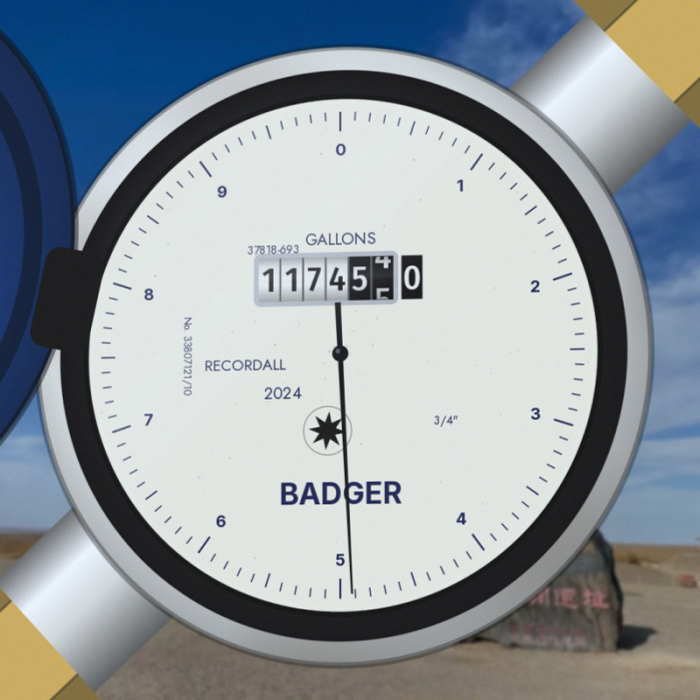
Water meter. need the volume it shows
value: 1174544.9 gal
